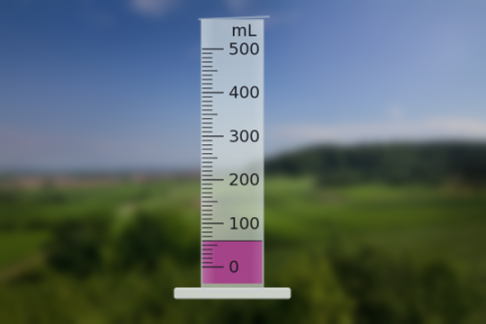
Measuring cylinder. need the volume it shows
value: 60 mL
